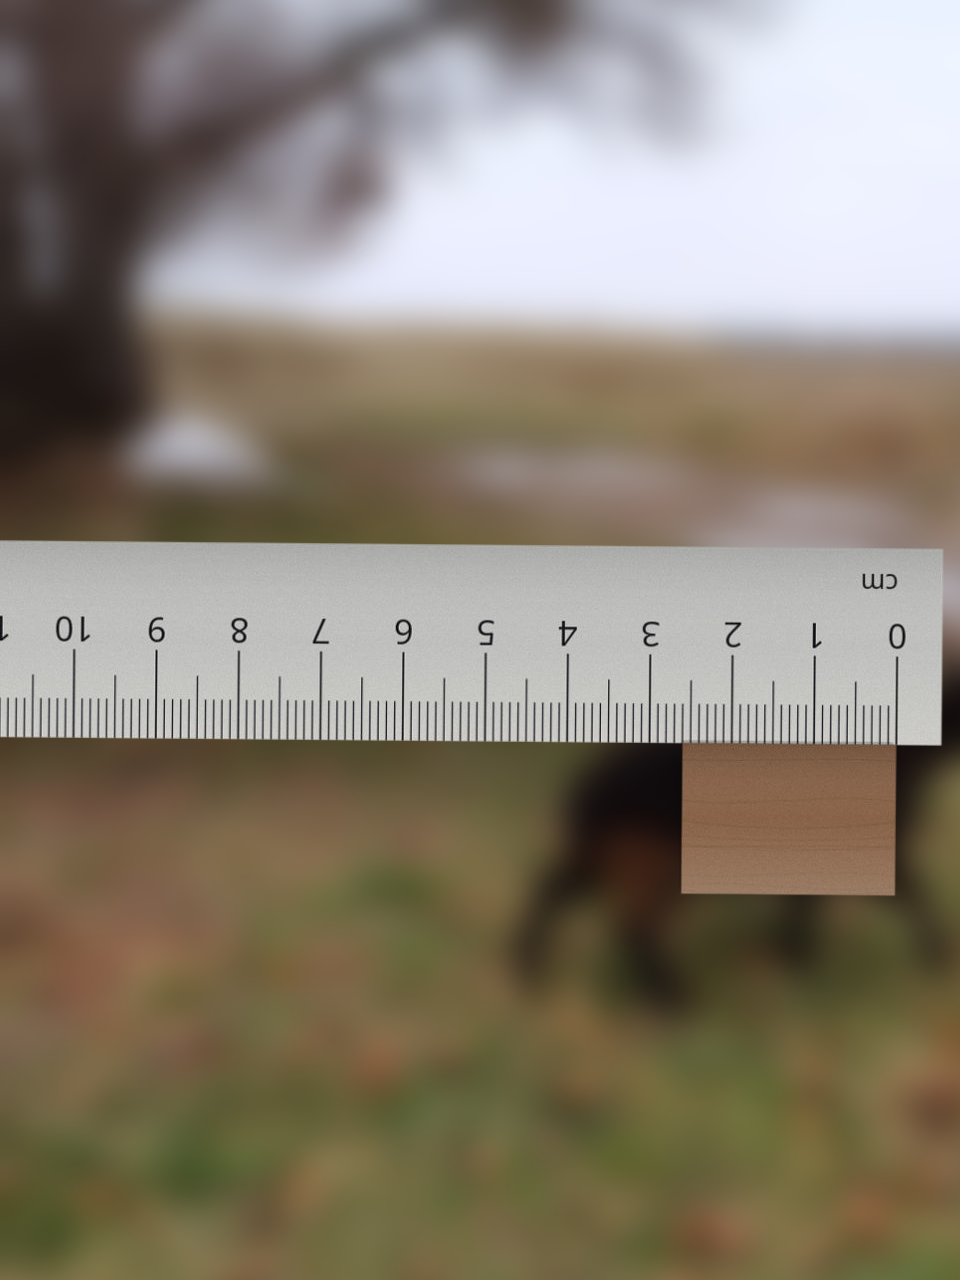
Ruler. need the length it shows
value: 2.6 cm
